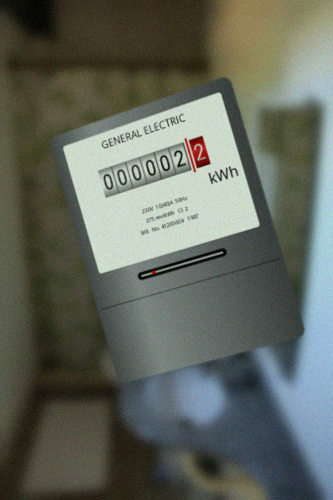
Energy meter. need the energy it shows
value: 2.2 kWh
